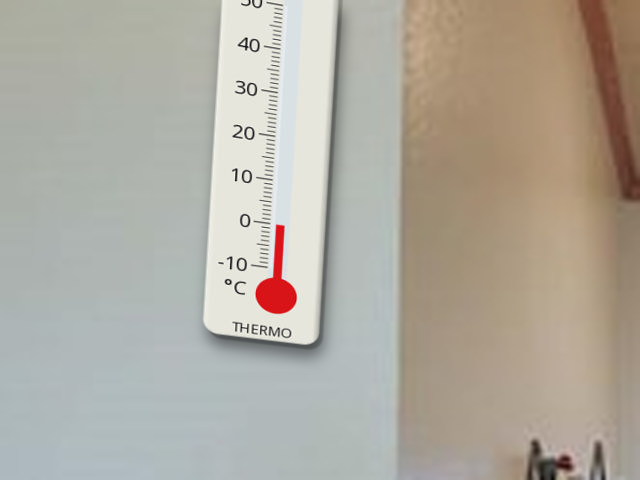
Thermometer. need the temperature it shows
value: 0 °C
